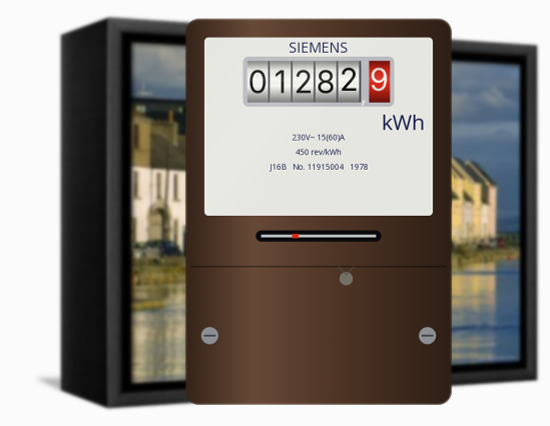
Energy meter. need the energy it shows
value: 1282.9 kWh
